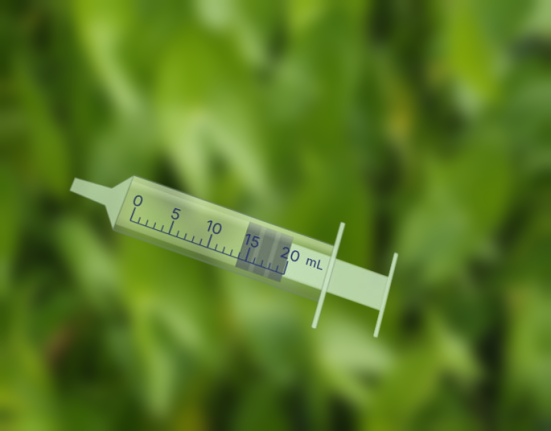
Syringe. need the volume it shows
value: 14 mL
